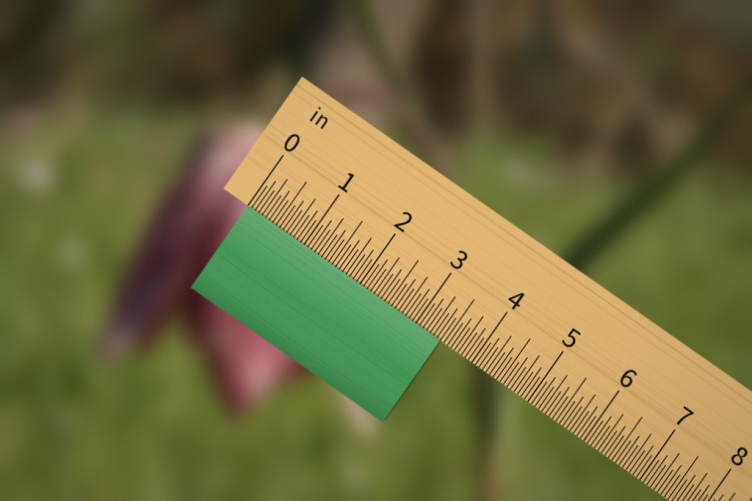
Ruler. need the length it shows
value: 3.4375 in
